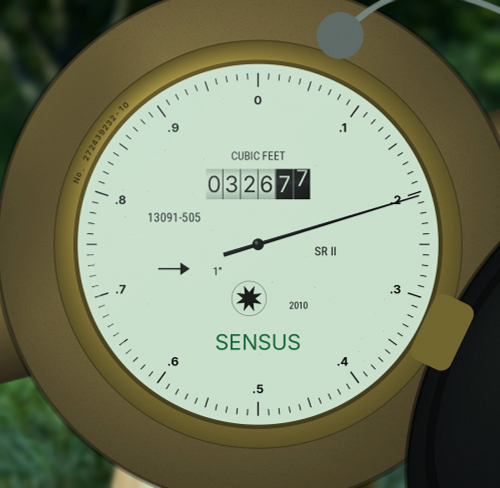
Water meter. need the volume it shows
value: 32677.20 ft³
